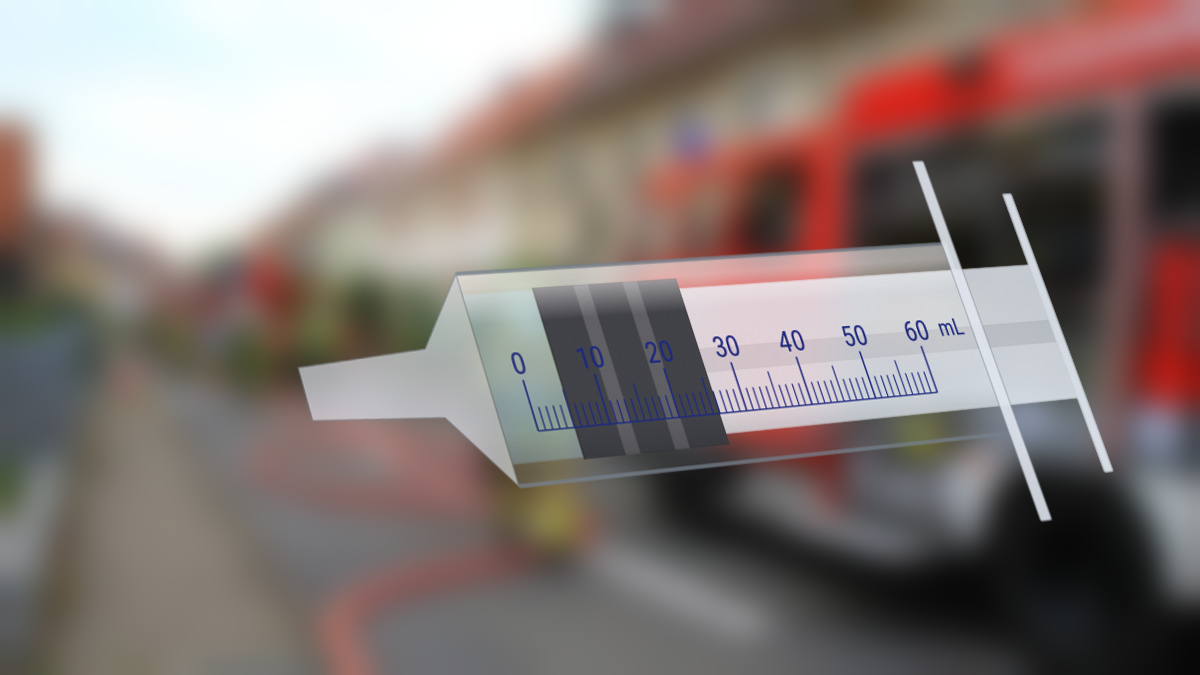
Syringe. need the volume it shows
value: 5 mL
